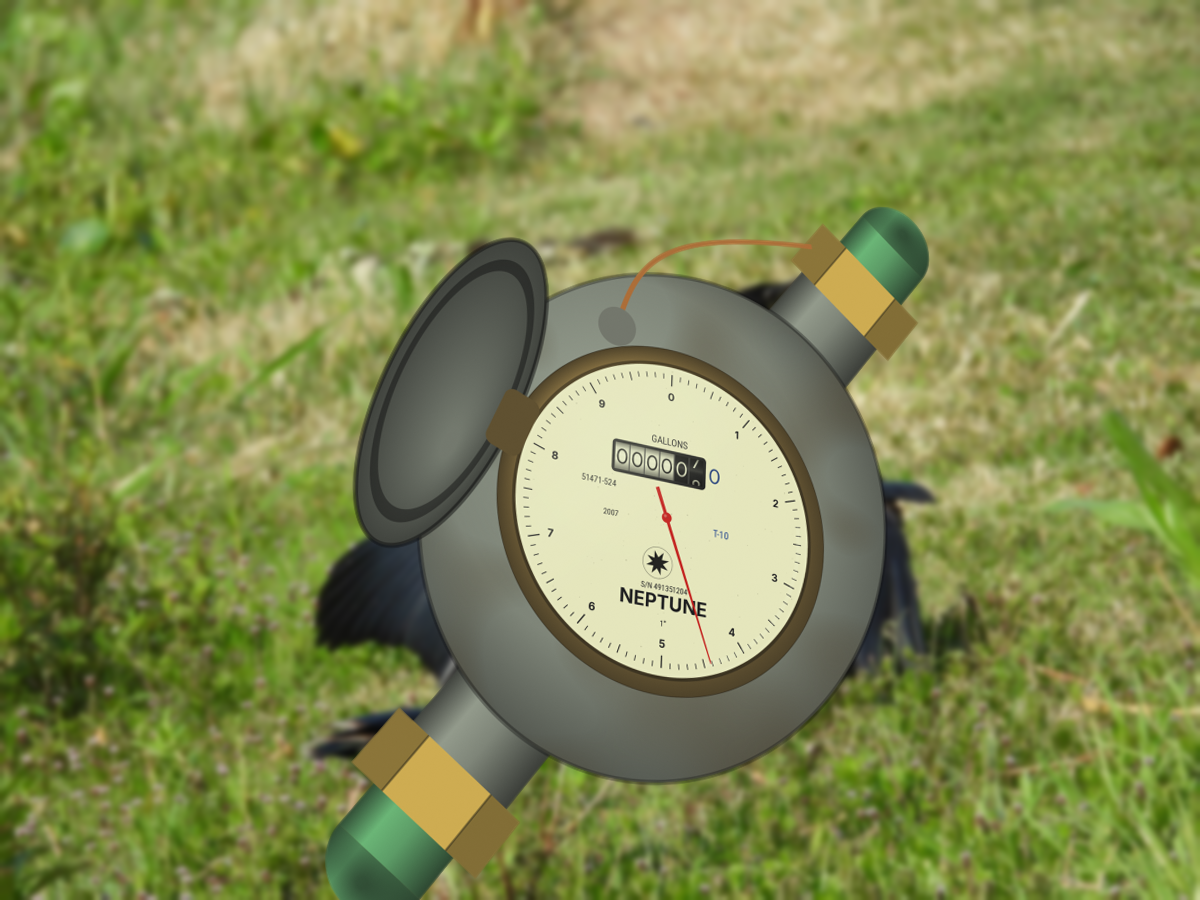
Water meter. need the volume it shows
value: 74.4 gal
